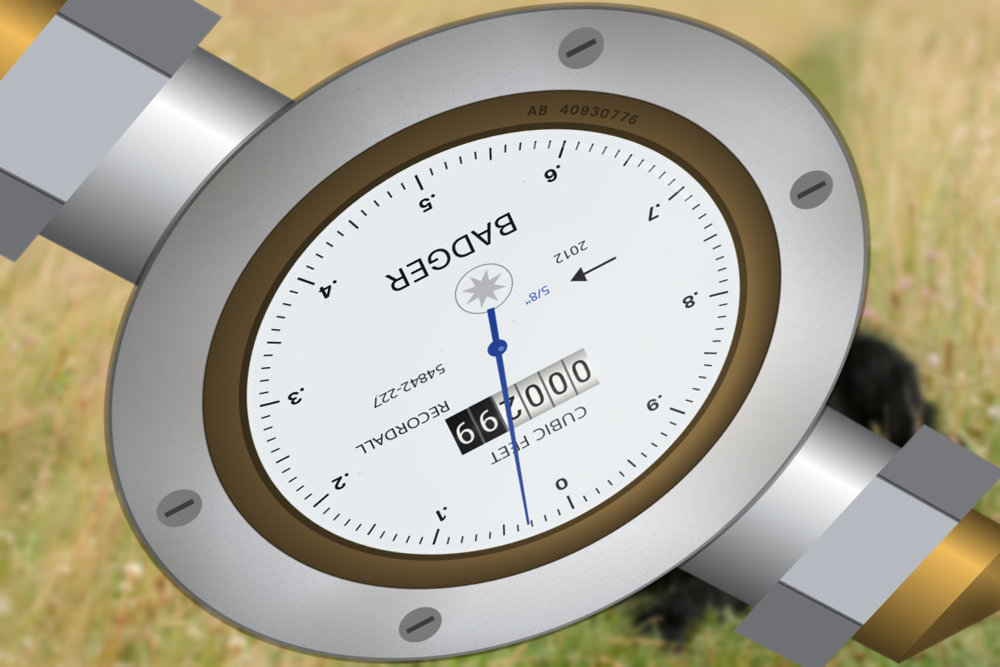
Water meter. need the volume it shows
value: 299.03 ft³
